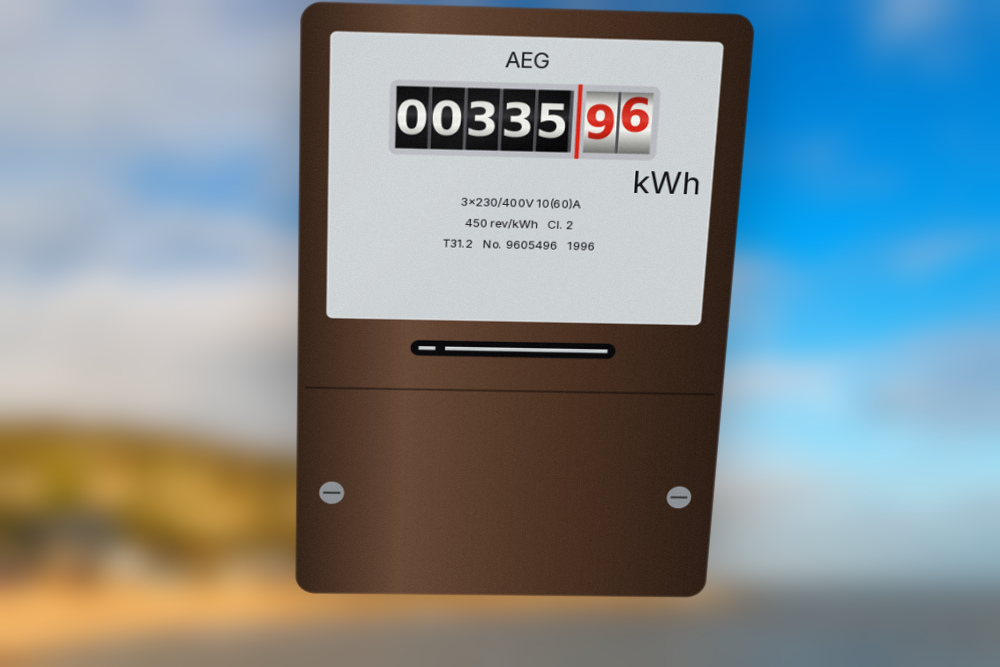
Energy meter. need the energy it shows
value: 335.96 kWh
